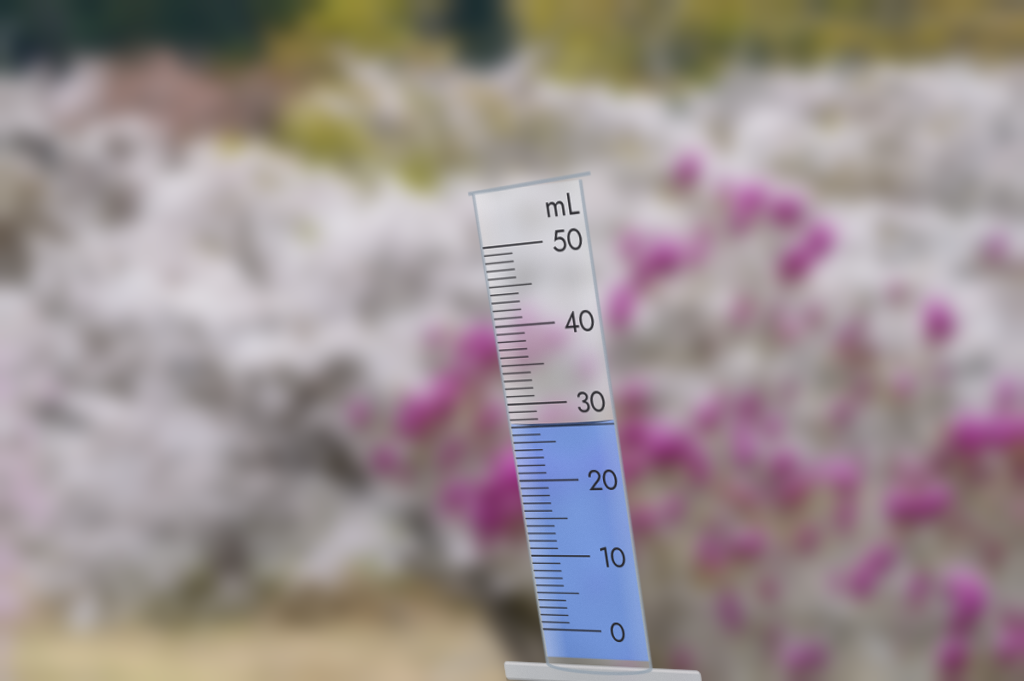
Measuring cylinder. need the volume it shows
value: 27 mL
